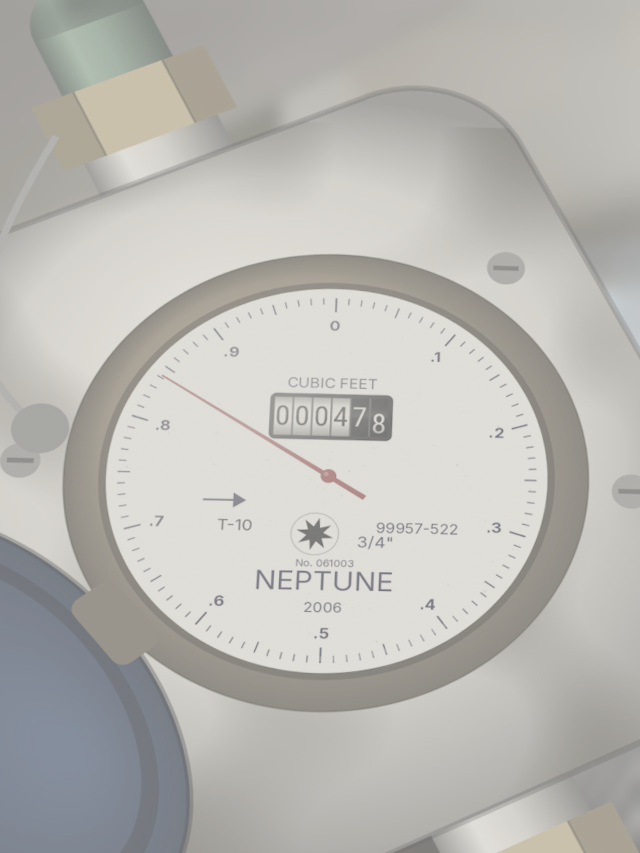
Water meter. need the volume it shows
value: 477.84 ft³
